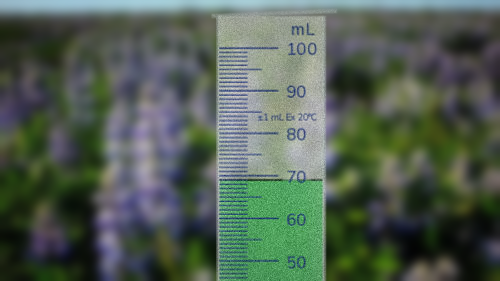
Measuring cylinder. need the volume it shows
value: 69 mL
